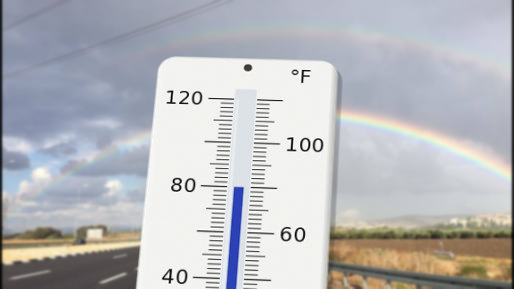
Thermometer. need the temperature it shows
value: 80 °F
